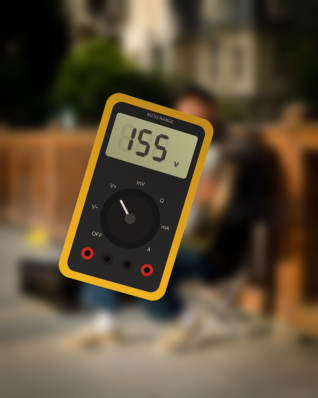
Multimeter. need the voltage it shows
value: 155 V
